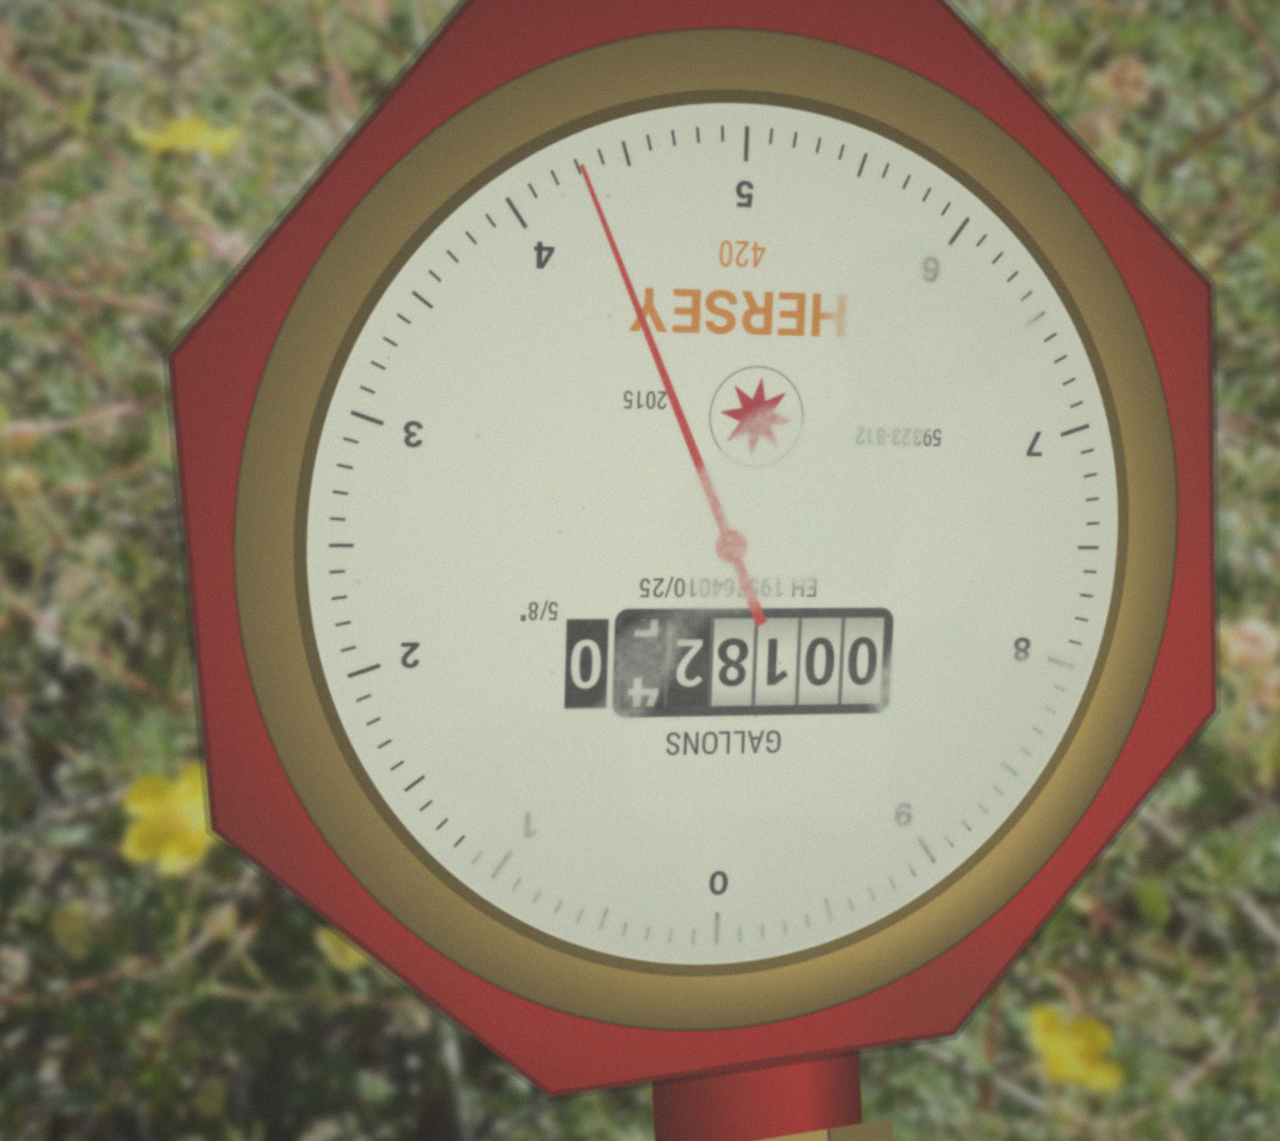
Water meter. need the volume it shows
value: 18244.3 gal
